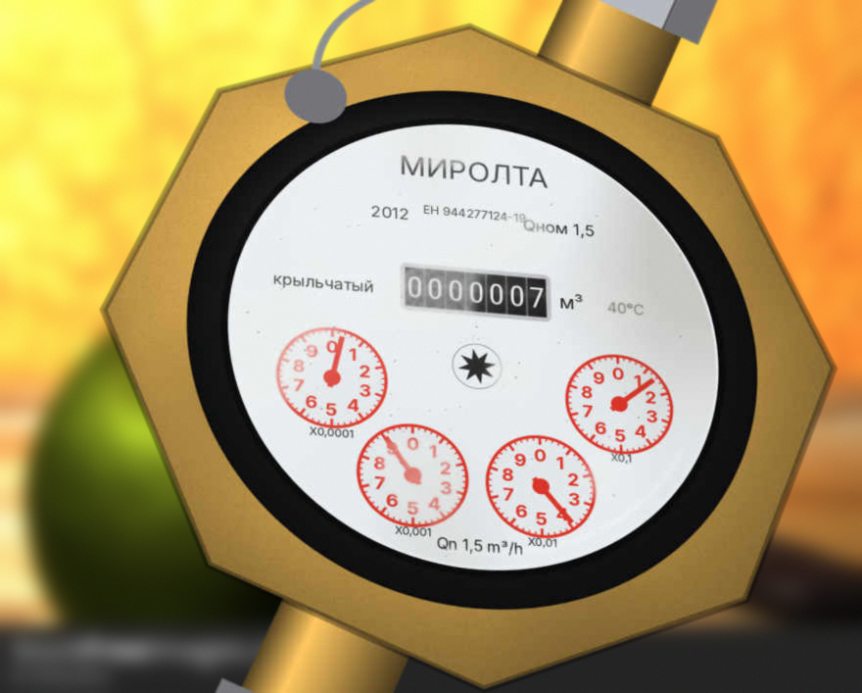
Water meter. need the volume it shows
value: 7.1390 m³
